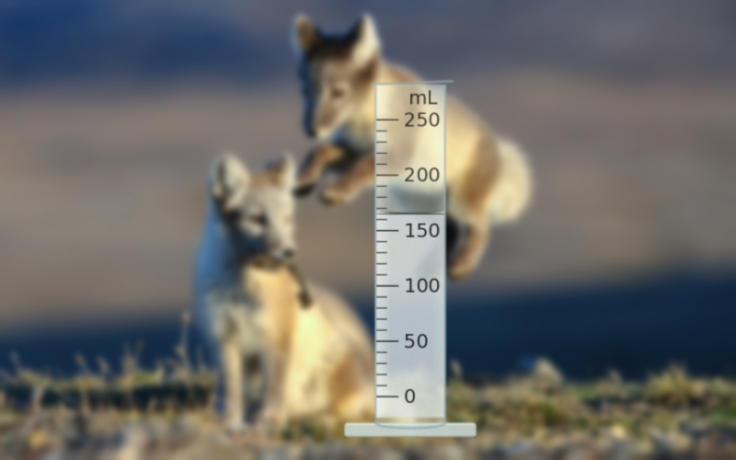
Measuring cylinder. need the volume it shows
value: 165 mL
